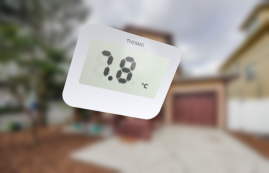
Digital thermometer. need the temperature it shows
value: 7.8 °C
